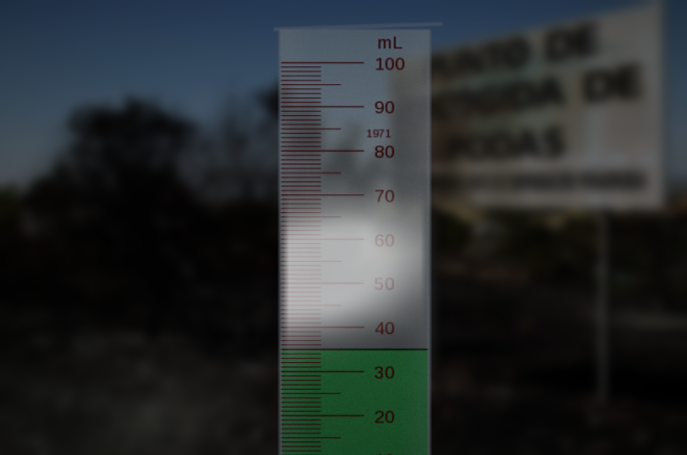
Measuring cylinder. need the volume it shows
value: 35 mL
